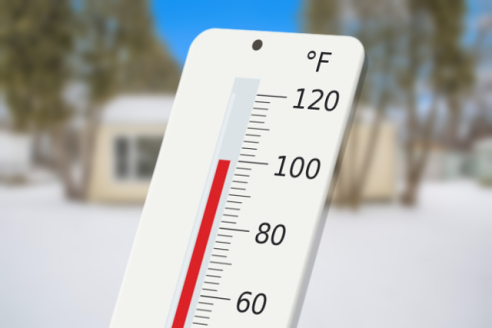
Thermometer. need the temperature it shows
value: 100 °F
